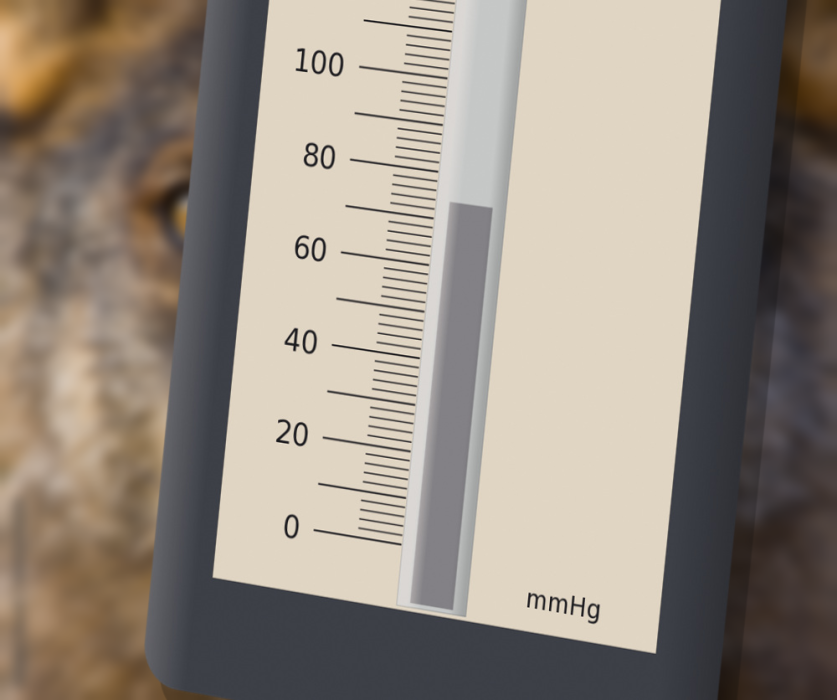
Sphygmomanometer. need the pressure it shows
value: 74 mmHg
